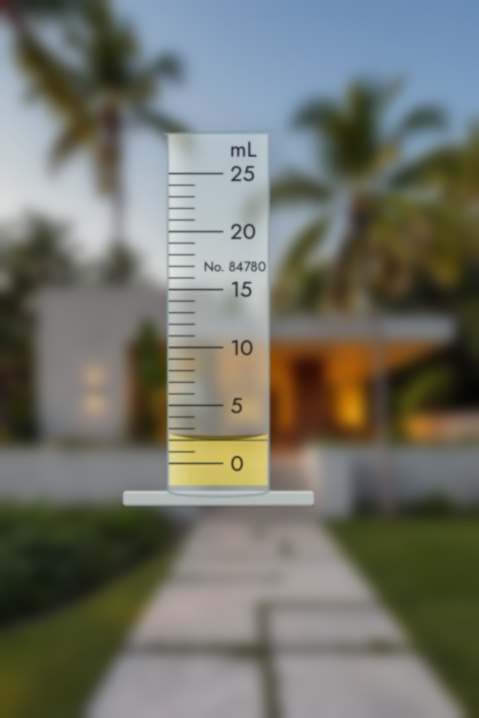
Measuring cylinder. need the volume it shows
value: 2 mL
